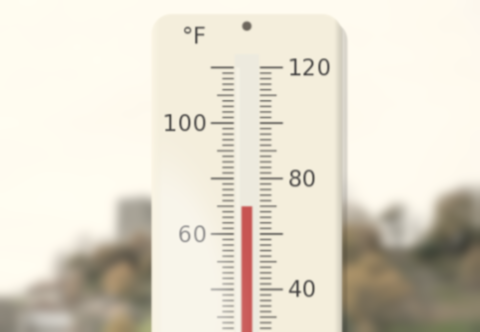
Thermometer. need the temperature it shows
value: 70 °F
